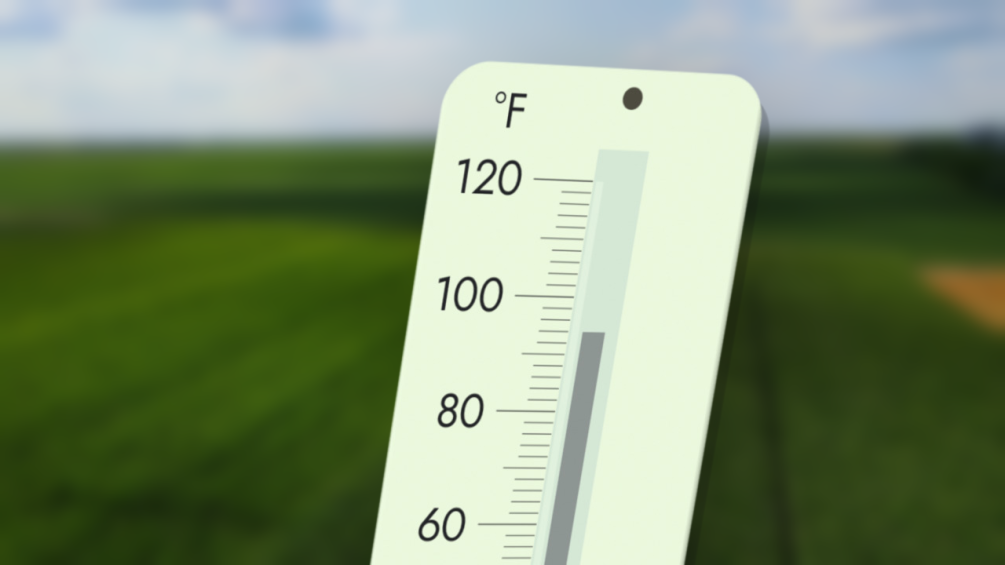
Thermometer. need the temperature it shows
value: 94 °F
